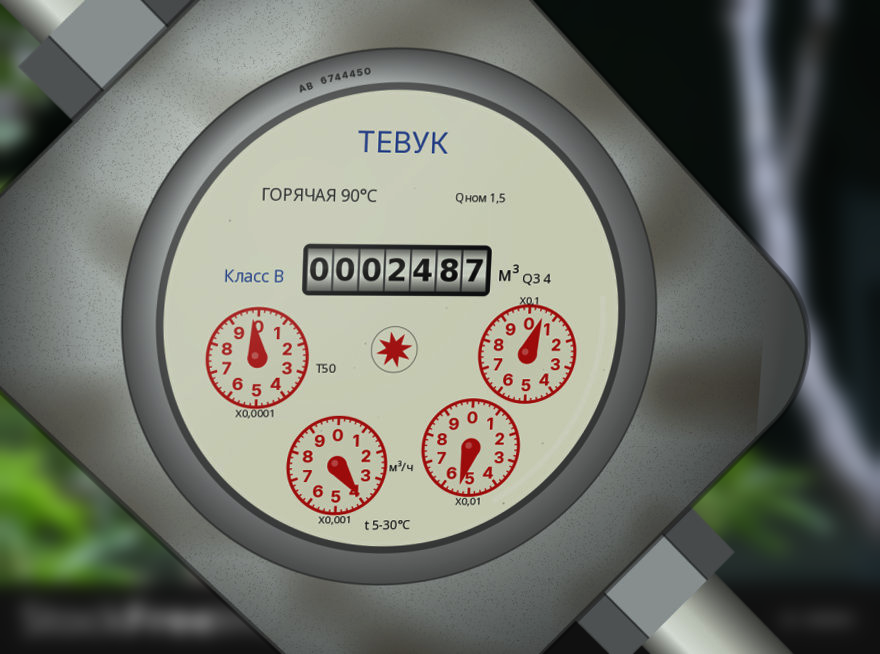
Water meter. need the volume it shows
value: 2487.0539 m³
